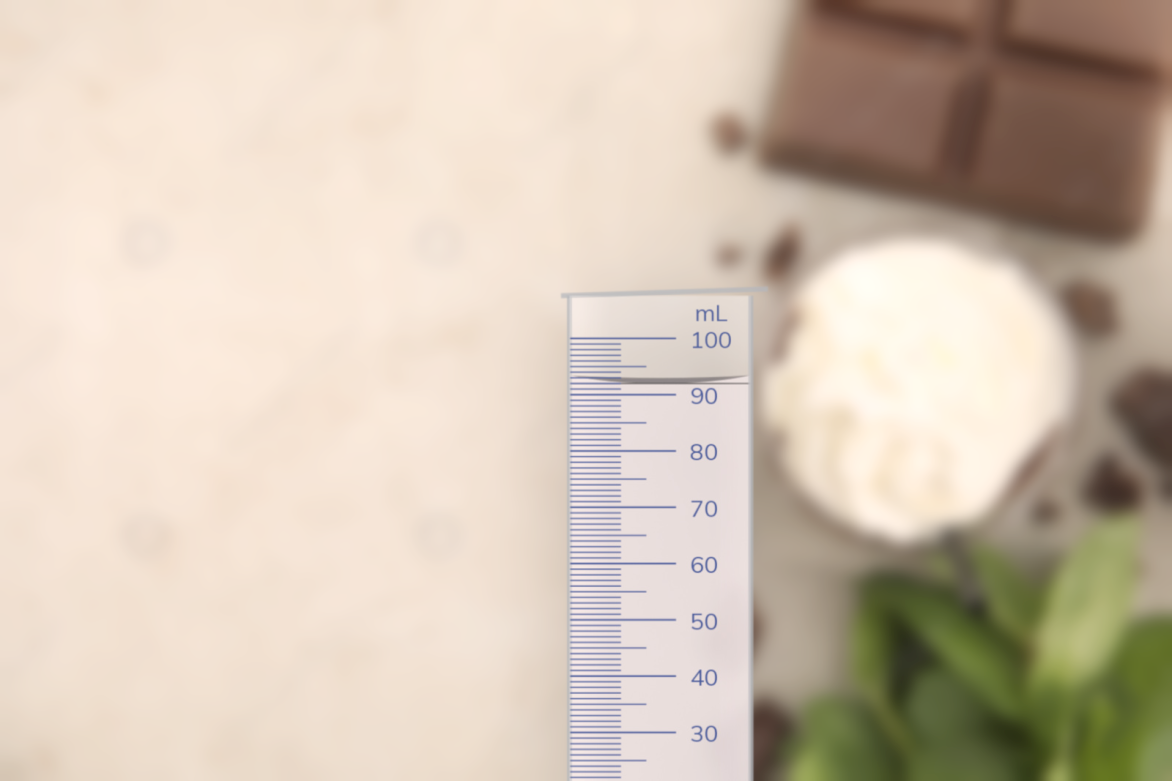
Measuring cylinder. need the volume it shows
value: 92 mL
